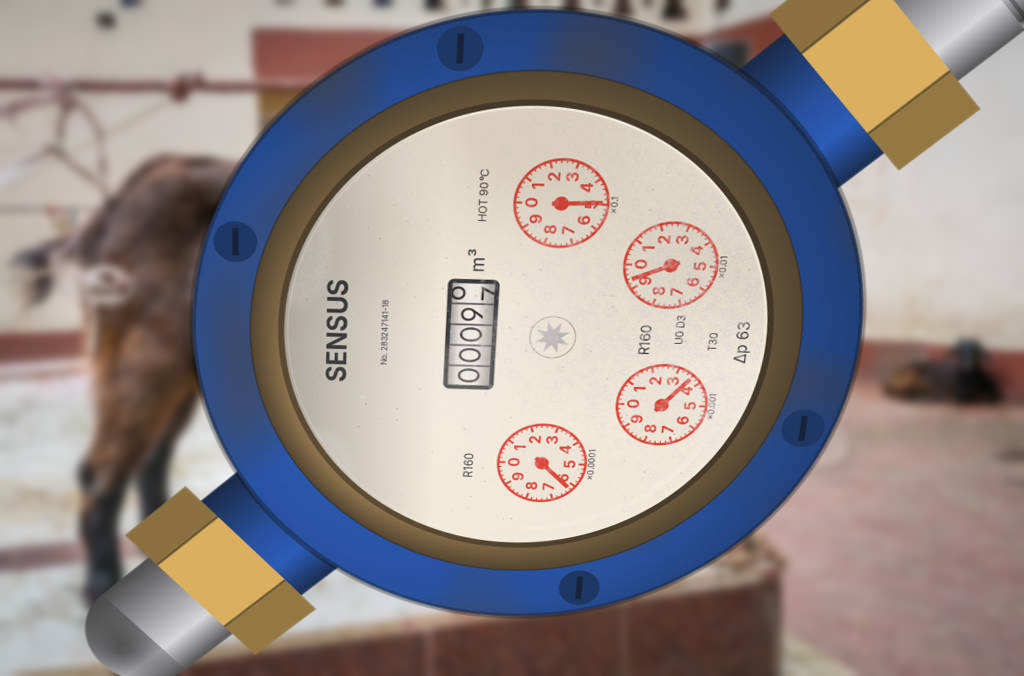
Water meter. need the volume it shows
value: 96.4936 m³
